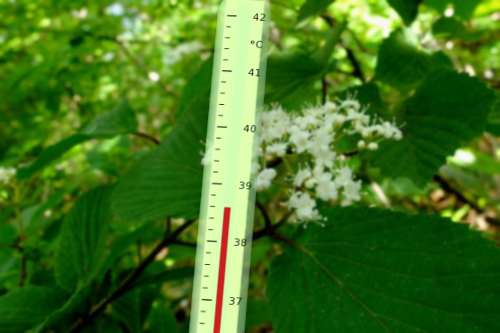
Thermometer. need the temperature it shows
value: 38.6 °C
